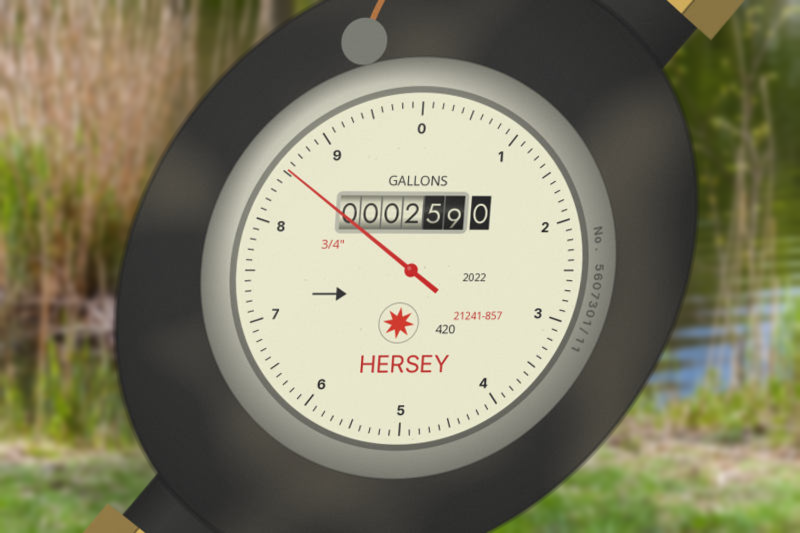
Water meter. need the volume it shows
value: 2588.5 gal
